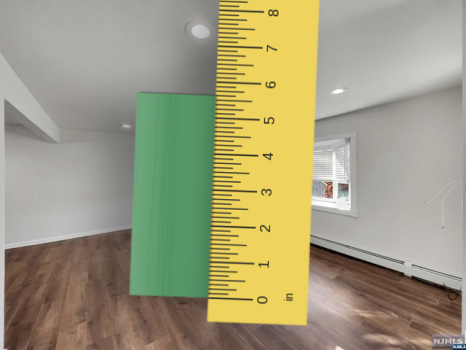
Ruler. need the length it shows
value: 5.625 in
